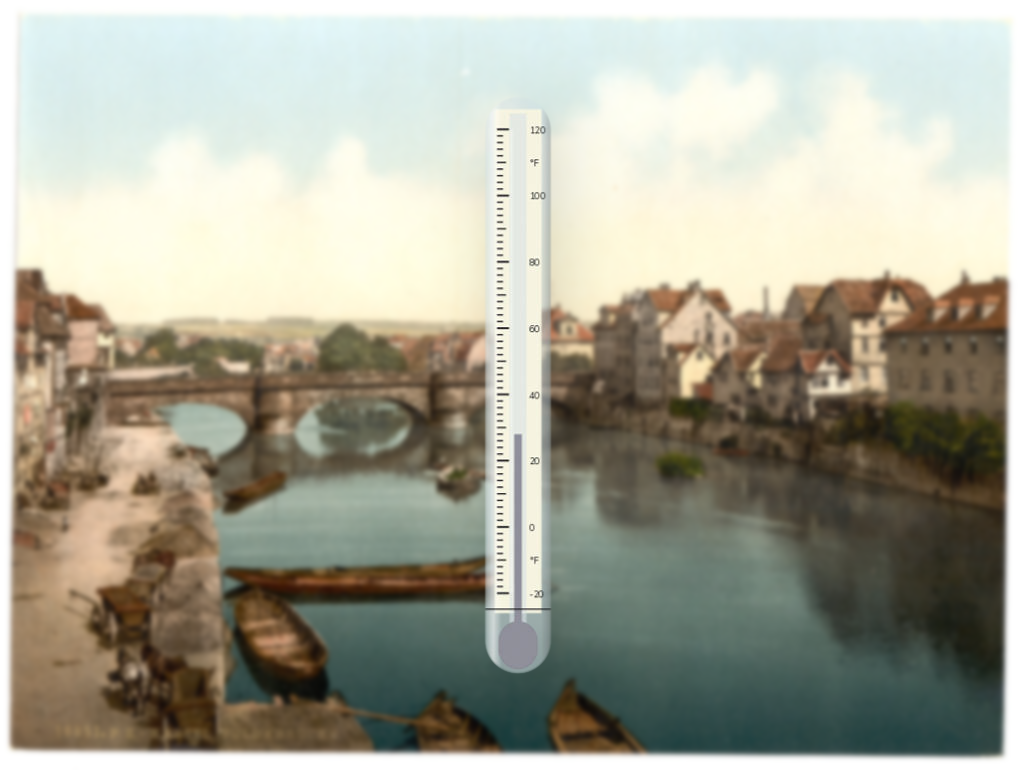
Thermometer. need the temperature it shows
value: 28 °F
